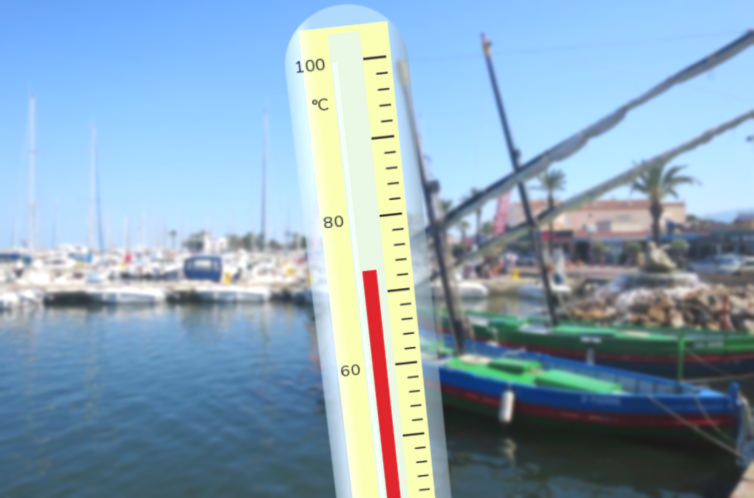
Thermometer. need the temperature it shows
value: 73 °C
